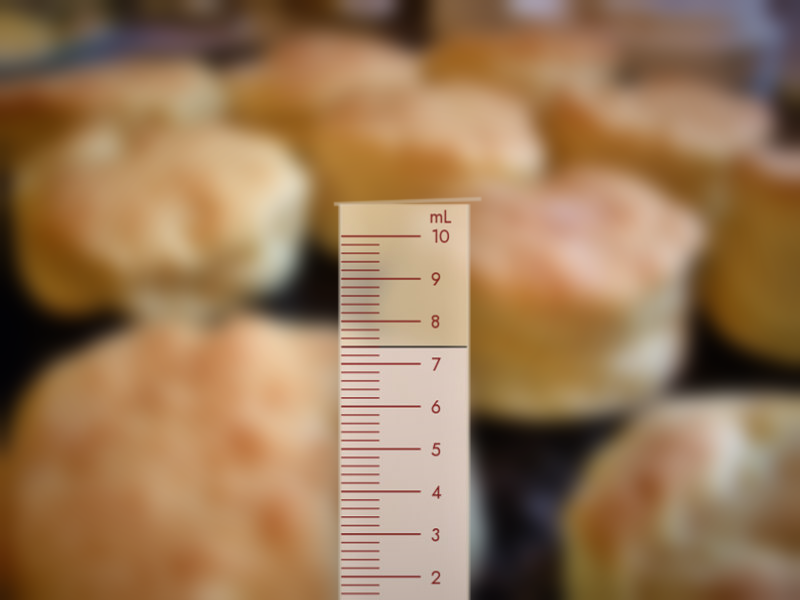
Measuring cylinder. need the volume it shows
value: 7.4 mL
